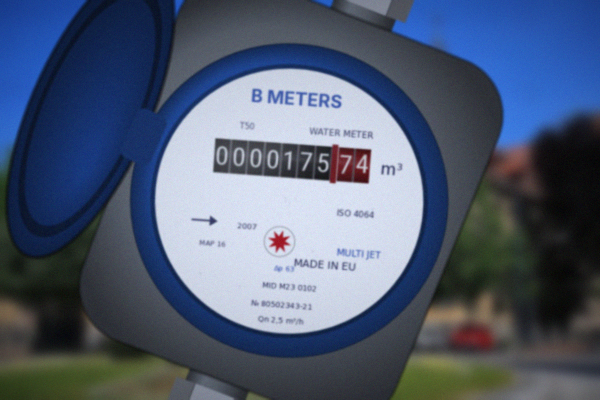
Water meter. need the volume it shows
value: 175.74 m³
